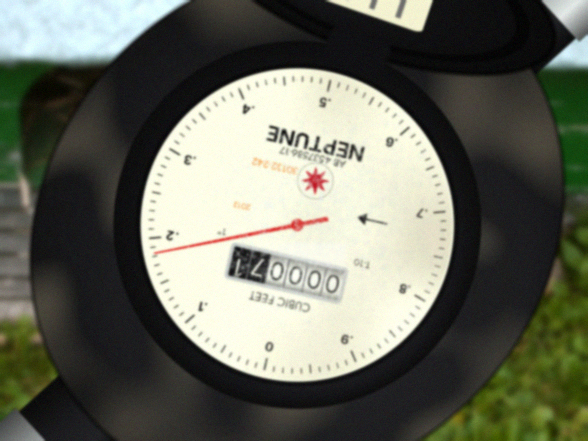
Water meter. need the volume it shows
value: 71.18 ft³
